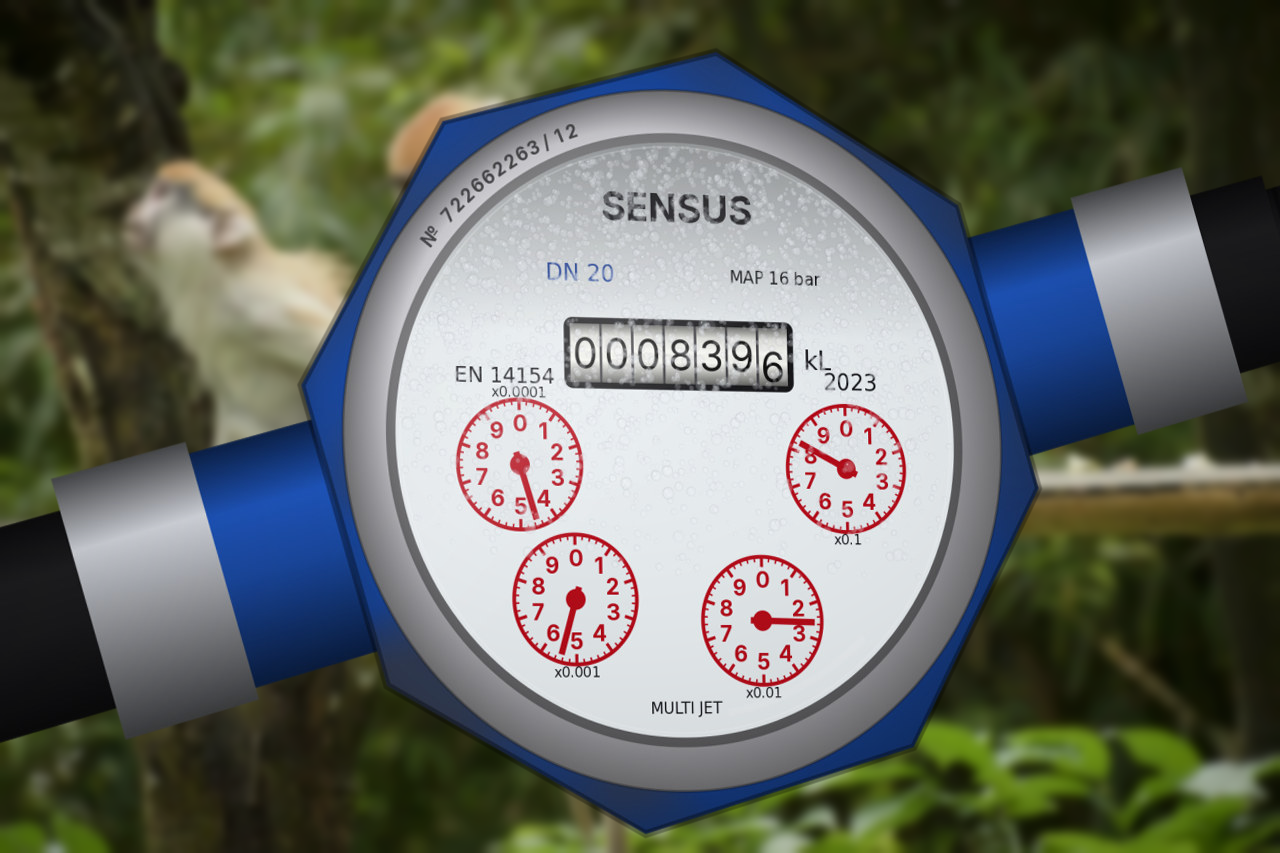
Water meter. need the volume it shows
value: 8395.8254 kL
